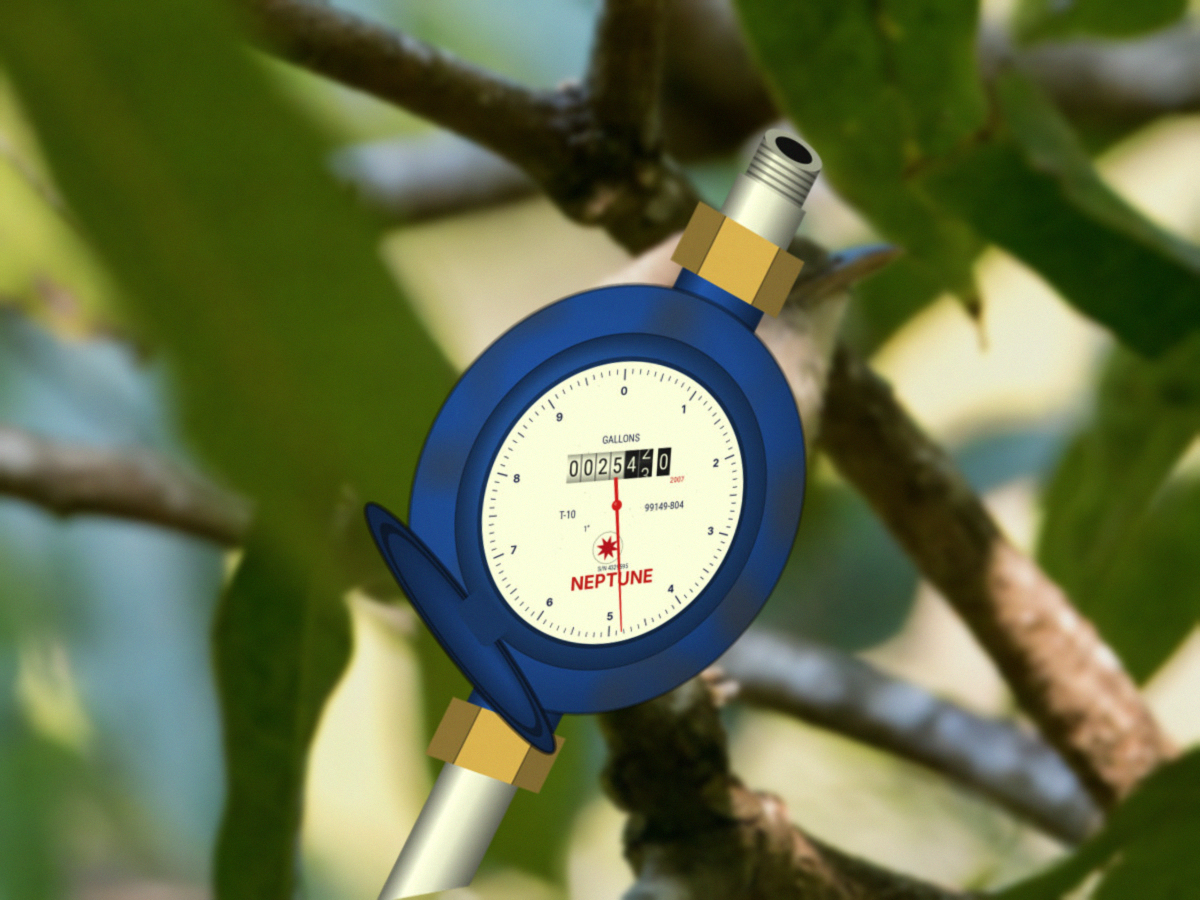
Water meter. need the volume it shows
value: 25424.8 gal
